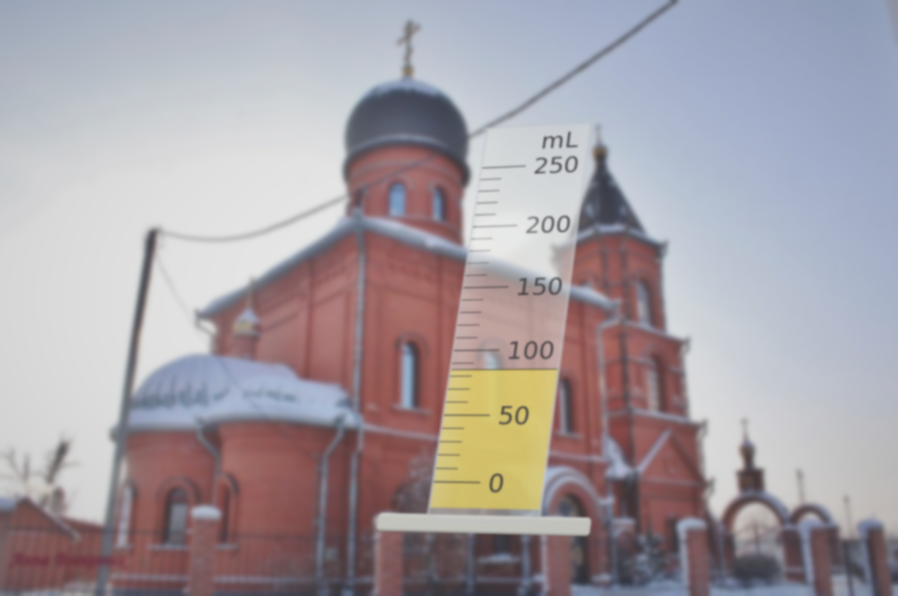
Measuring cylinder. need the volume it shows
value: 85 mL
